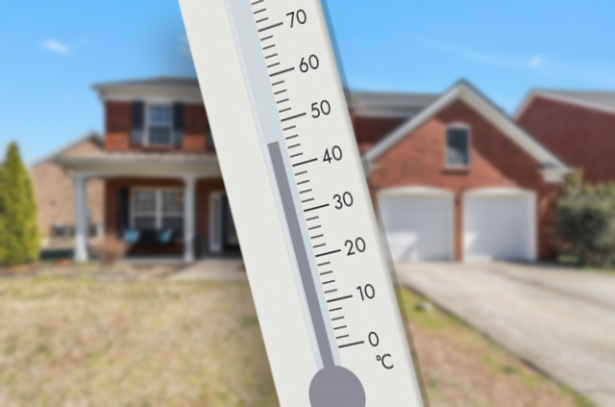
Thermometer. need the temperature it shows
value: 46 °C
